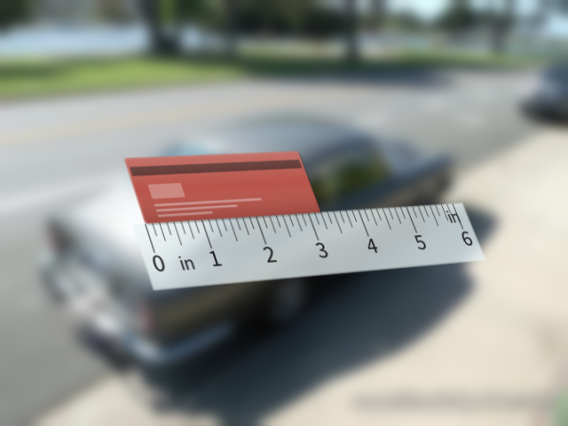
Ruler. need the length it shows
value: 3.25 in
